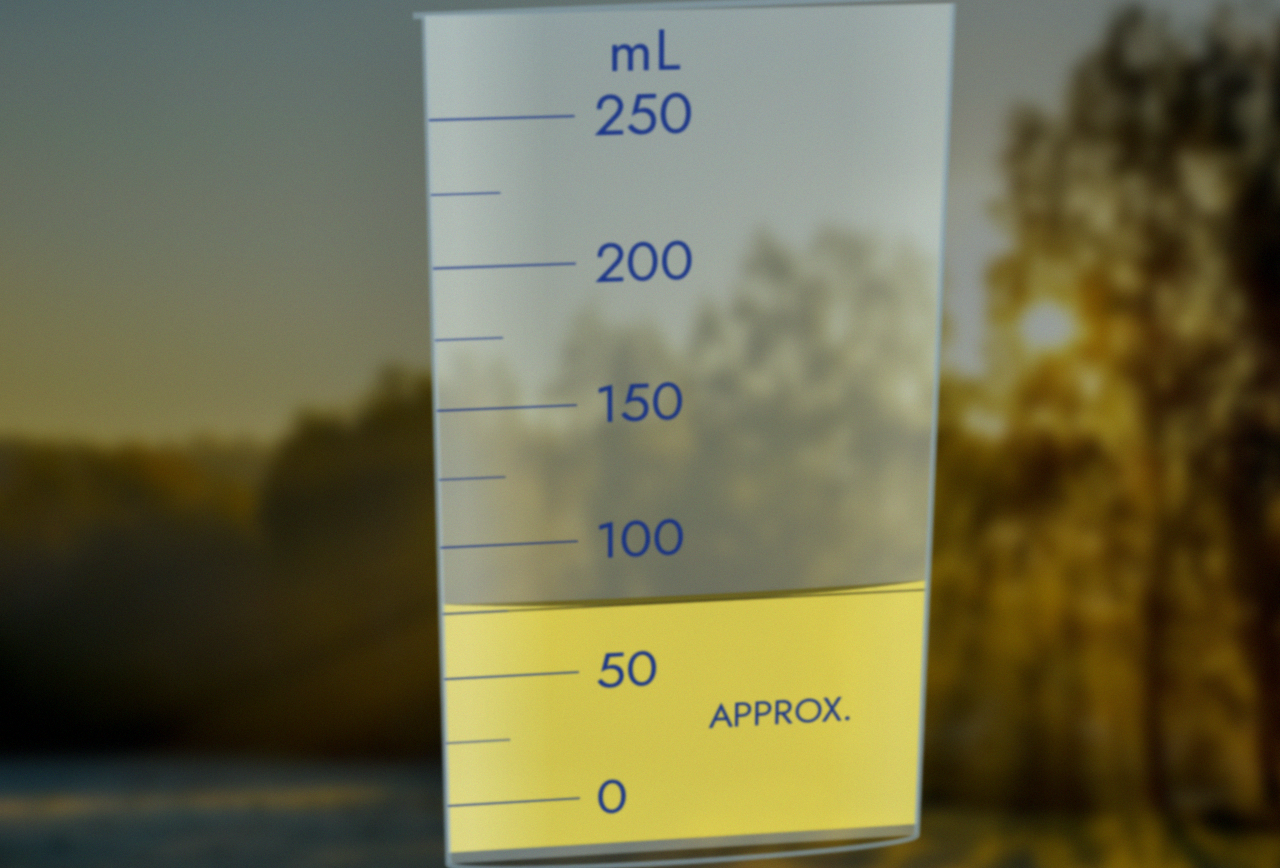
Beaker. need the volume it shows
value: 75 mL
